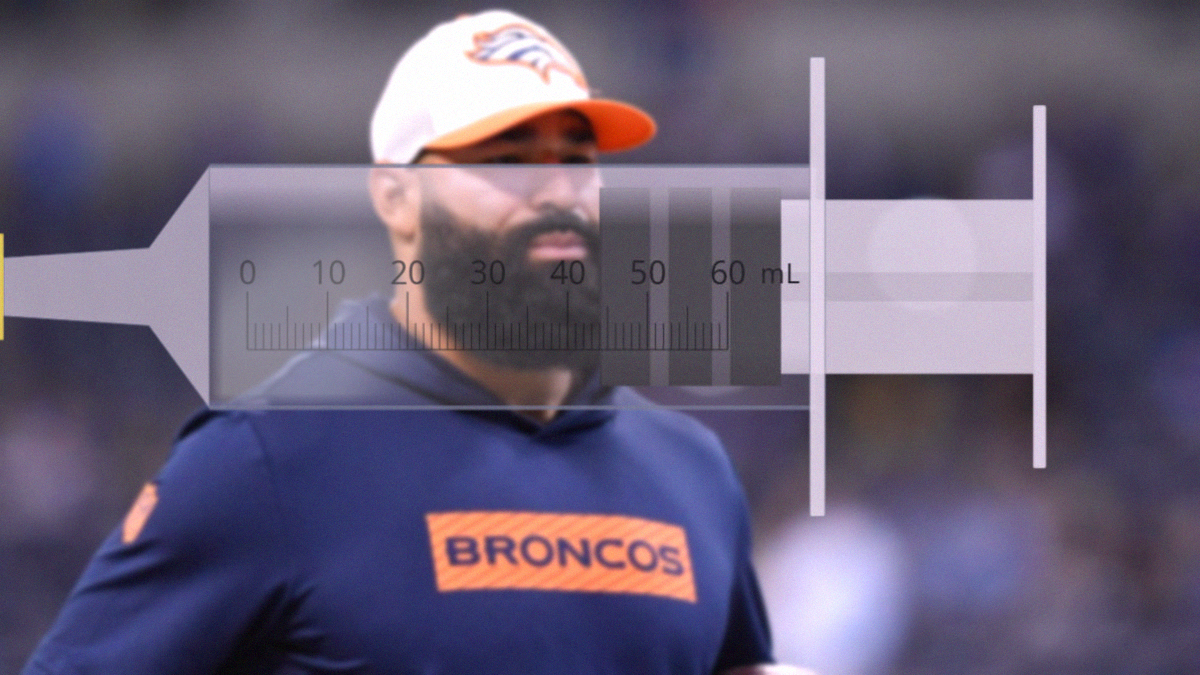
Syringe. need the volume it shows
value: 44 mL
